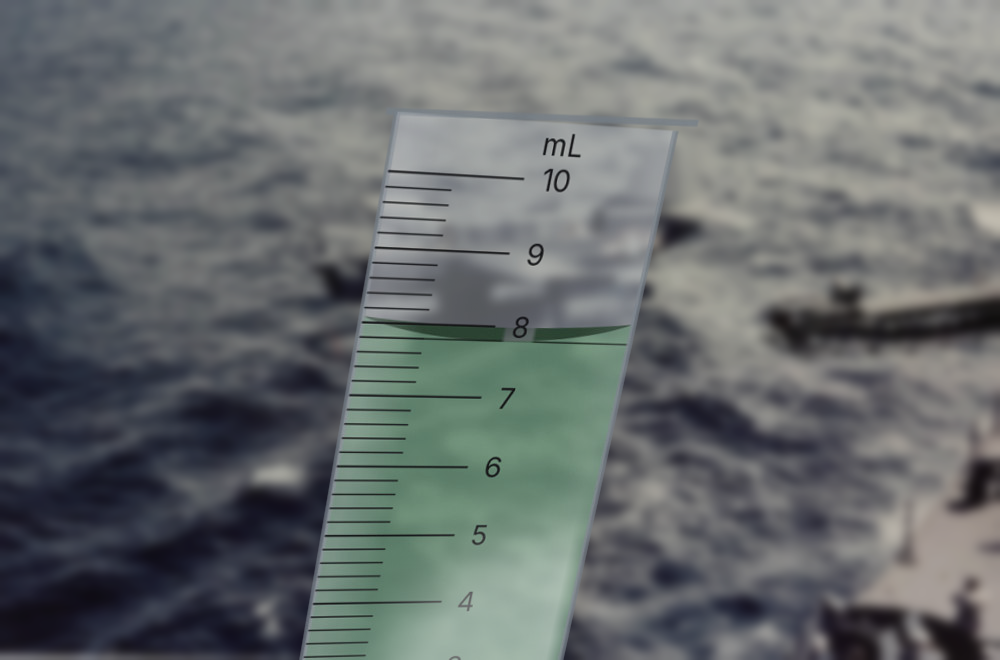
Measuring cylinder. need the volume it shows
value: 7.8 mL
